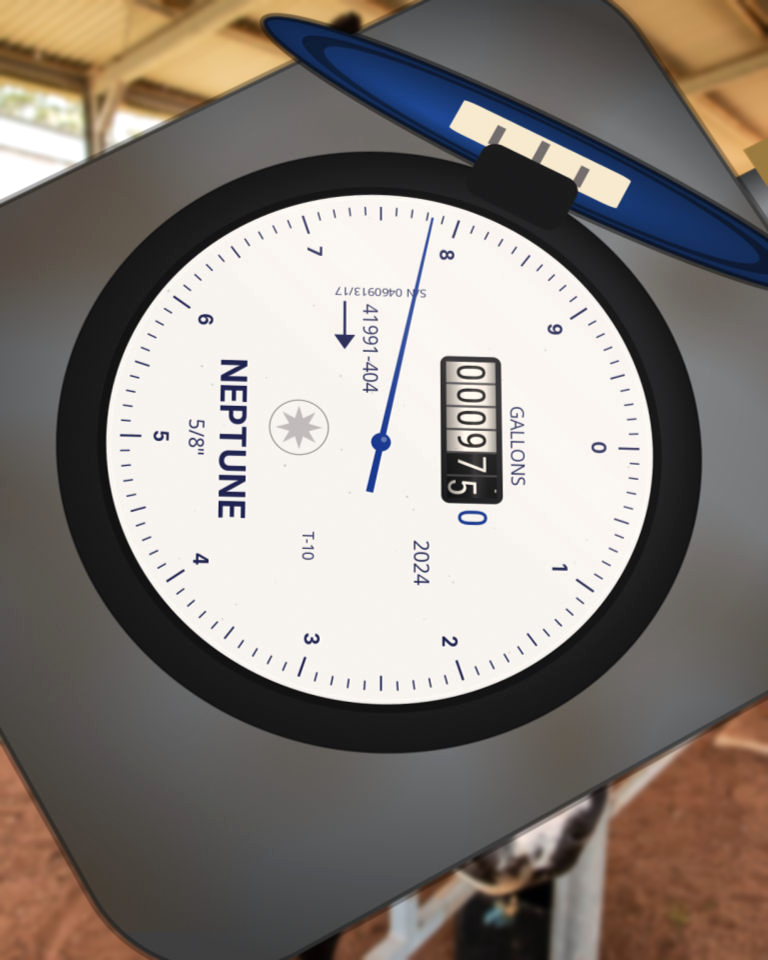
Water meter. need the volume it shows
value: 9747.8 gal
